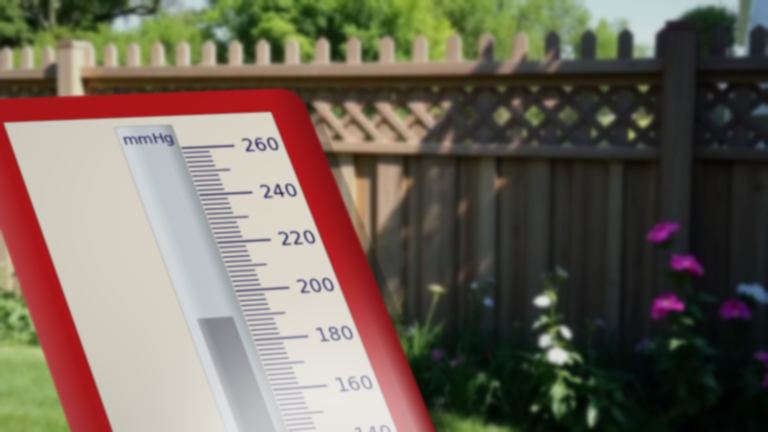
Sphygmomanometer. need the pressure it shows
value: 190 mmHg
